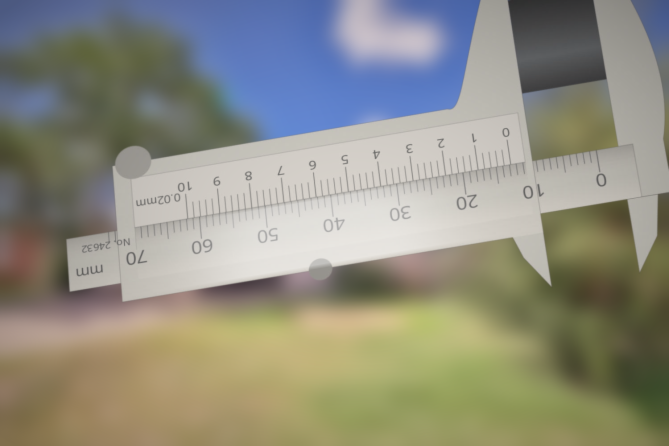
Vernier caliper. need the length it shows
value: 12.8 mm
